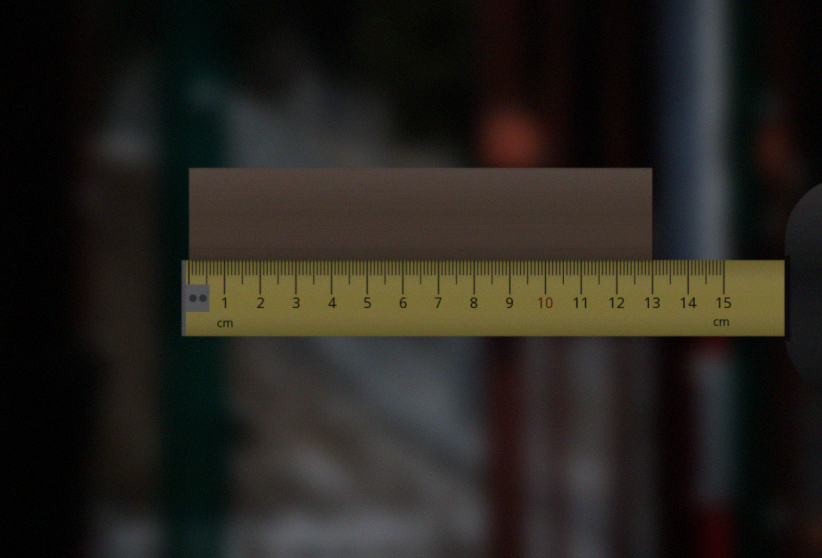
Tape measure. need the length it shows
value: 13 cm
